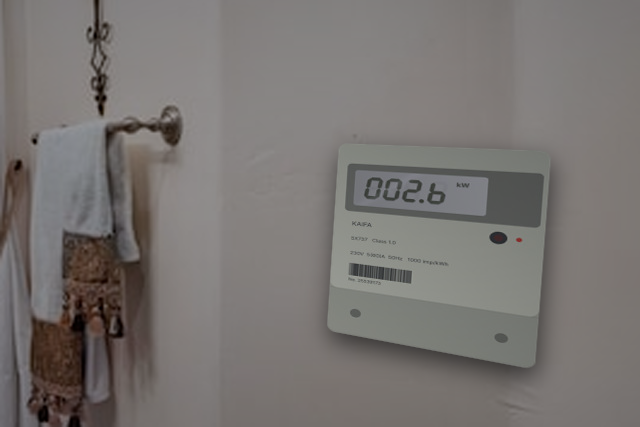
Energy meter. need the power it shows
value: 2.6 kW
